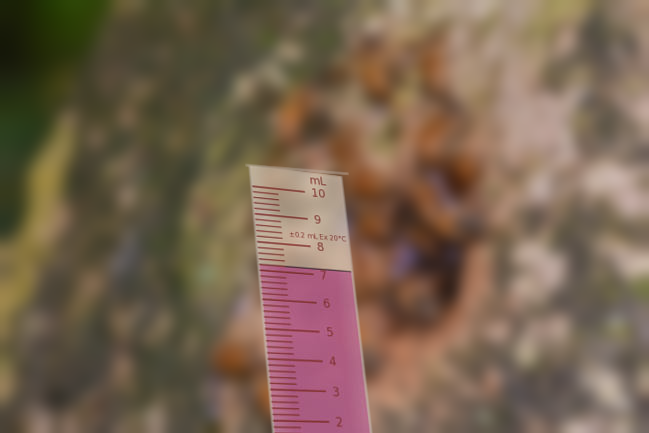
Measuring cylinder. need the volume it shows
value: 7.2 mL
